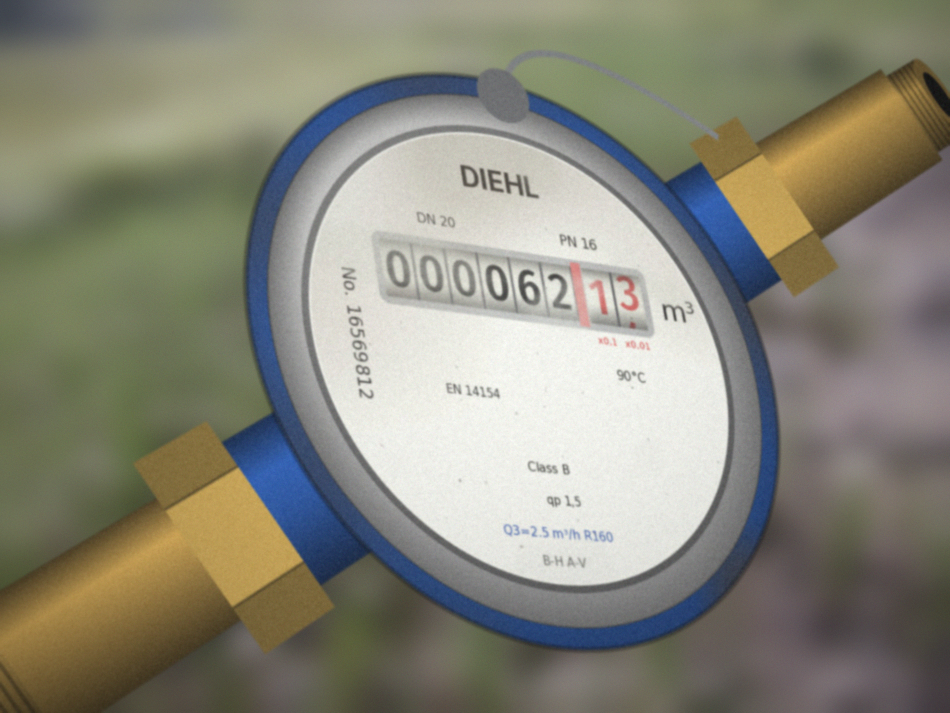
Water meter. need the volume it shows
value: 62.13 m³
